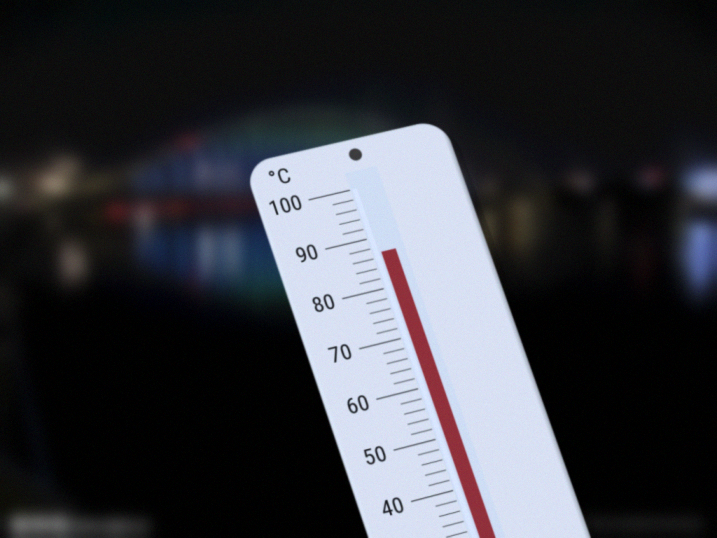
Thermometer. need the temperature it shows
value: 87 °C
